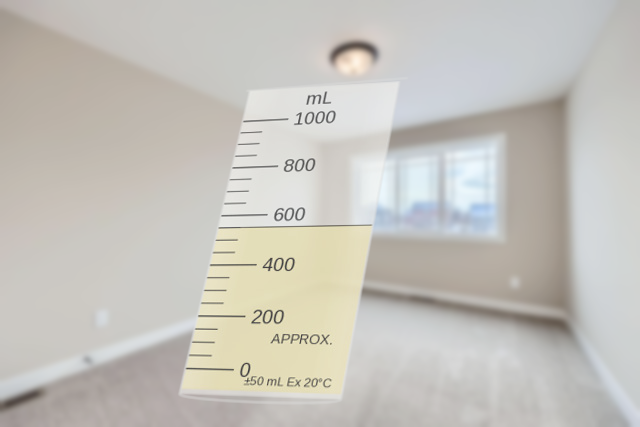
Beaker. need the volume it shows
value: 550 mL
